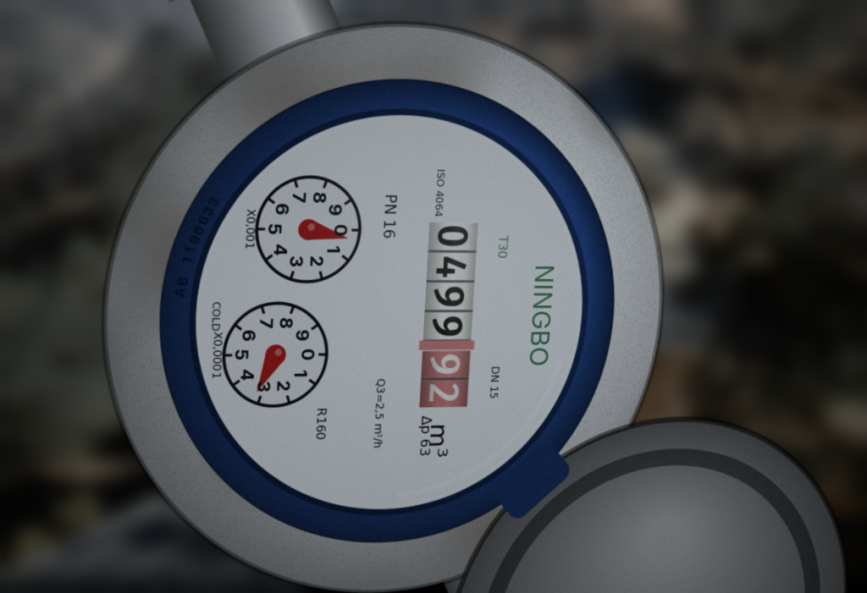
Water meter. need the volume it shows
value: 499.9203 m³
